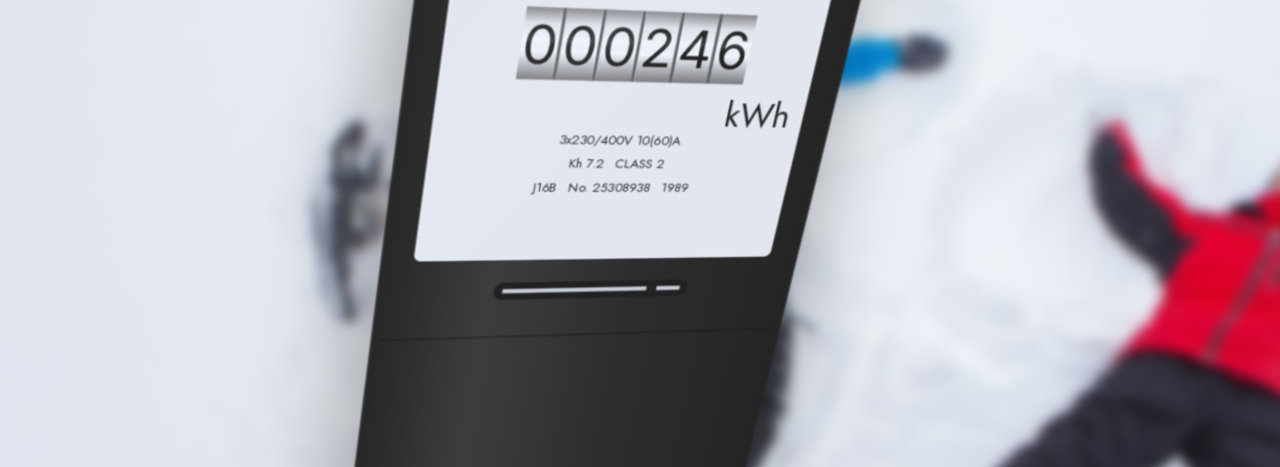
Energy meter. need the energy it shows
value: 246 kWh
